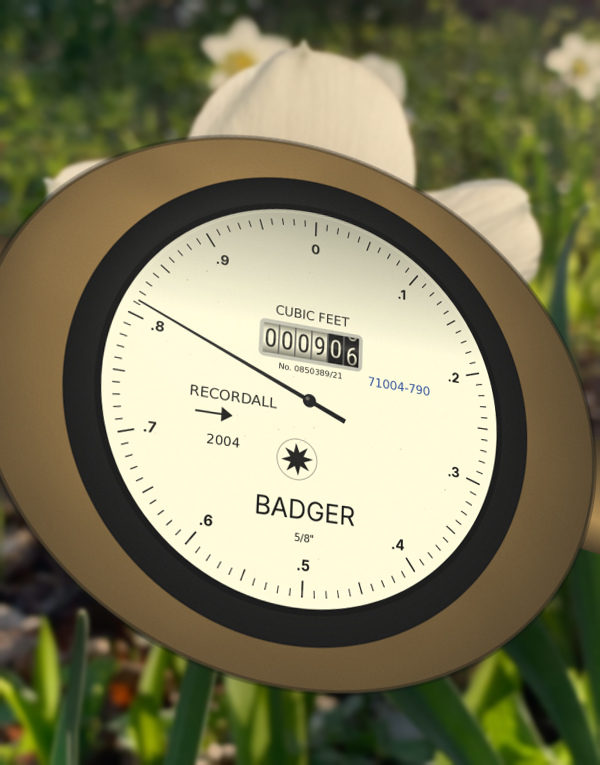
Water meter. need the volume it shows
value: 905.81 ft³
